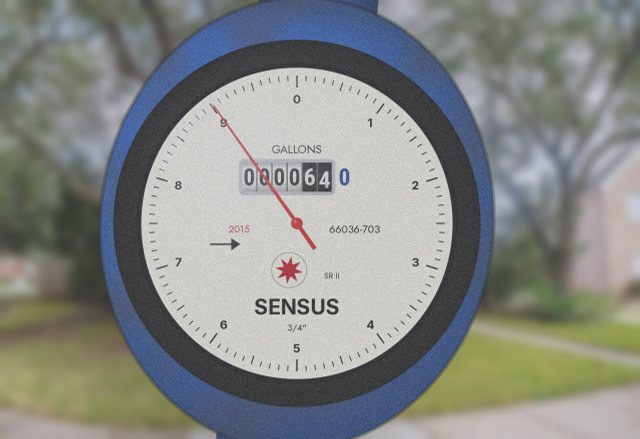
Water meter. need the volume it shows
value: 639.0 gal
